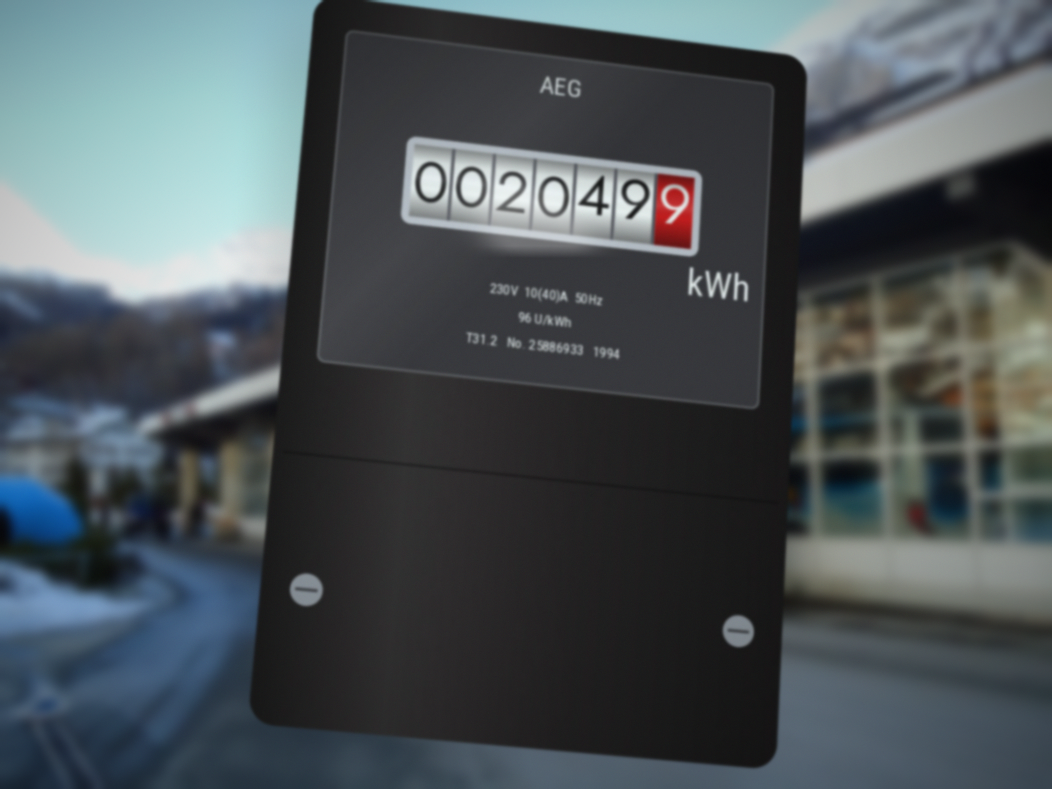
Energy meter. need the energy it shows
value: 2049.9 kWh
